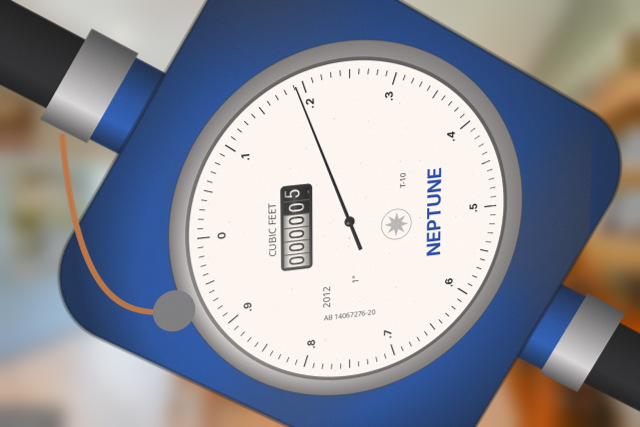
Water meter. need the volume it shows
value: 5.19 ft³
